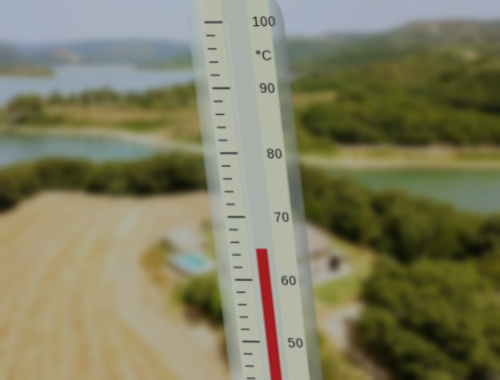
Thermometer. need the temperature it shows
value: 65 °C
